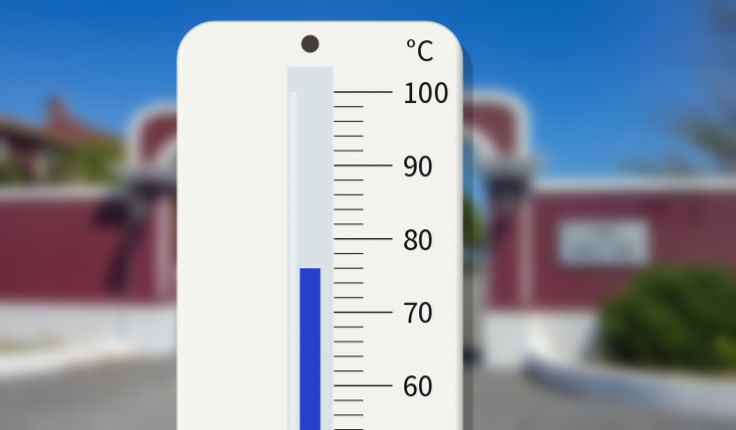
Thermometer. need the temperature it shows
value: 76 °C
